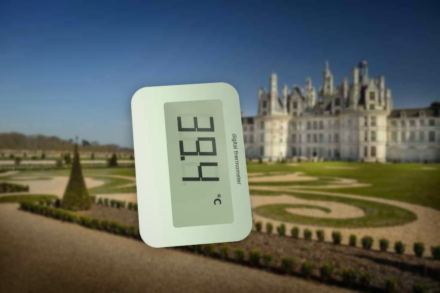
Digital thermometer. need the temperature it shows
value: 39.4 °C
